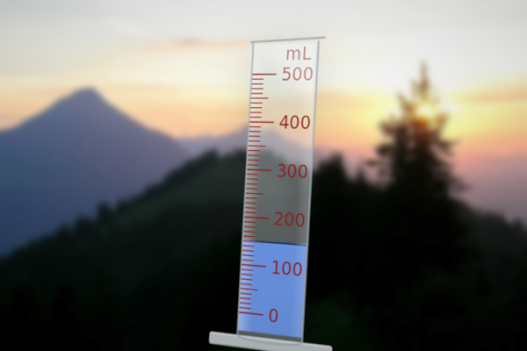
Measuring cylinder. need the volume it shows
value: 150 mL
